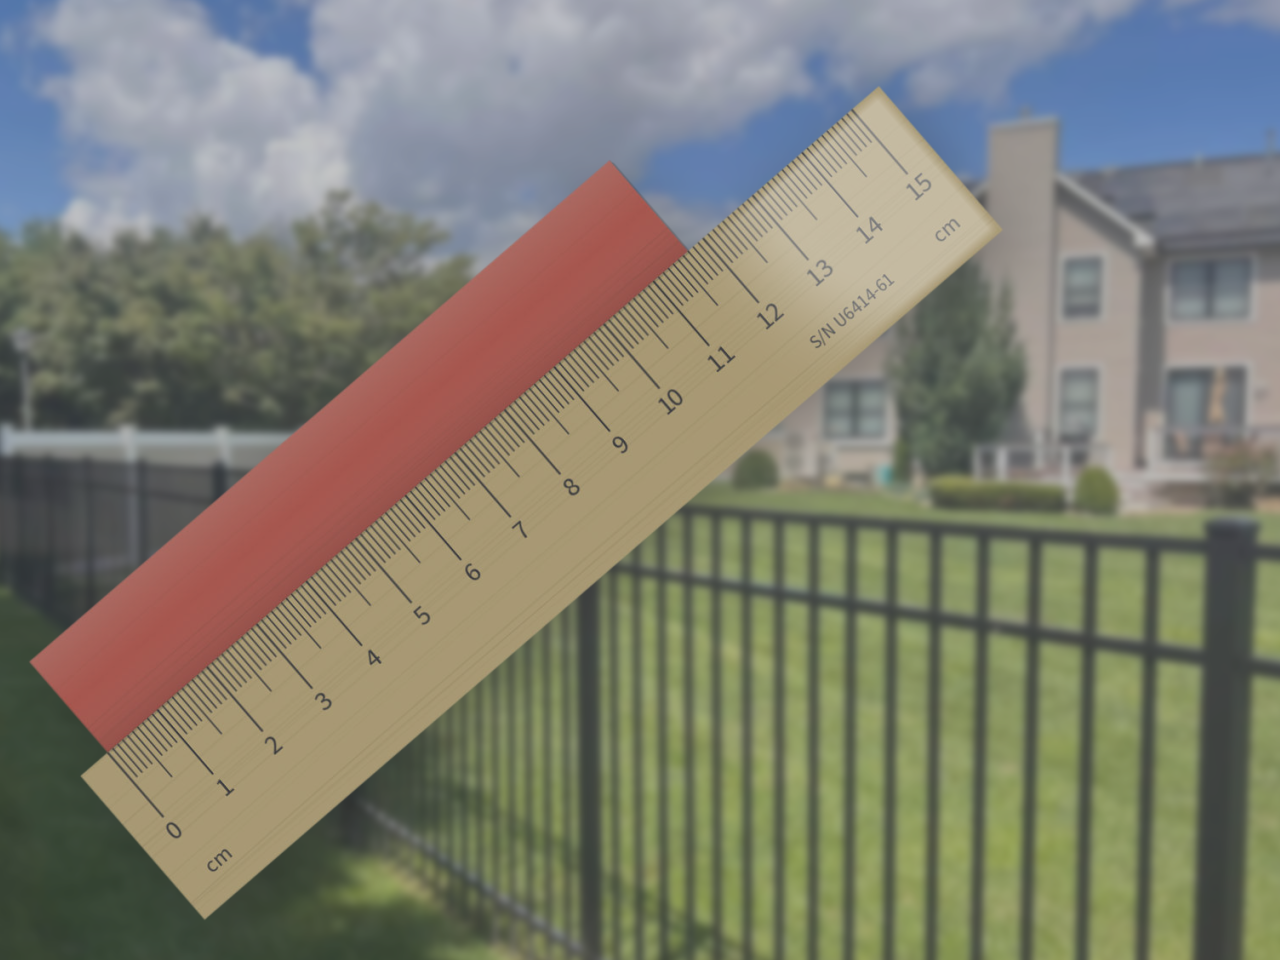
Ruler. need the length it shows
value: 11.7 cm
